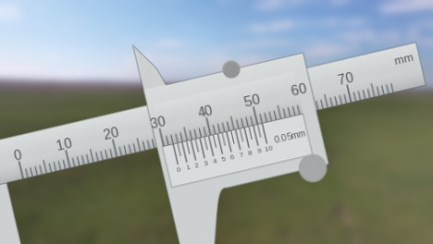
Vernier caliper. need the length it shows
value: 32.0 mm
